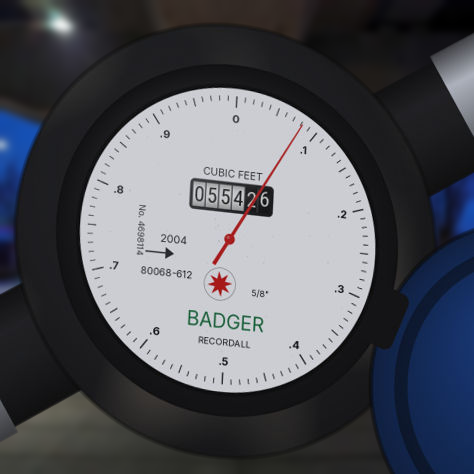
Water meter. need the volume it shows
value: 55426.08 ft³
